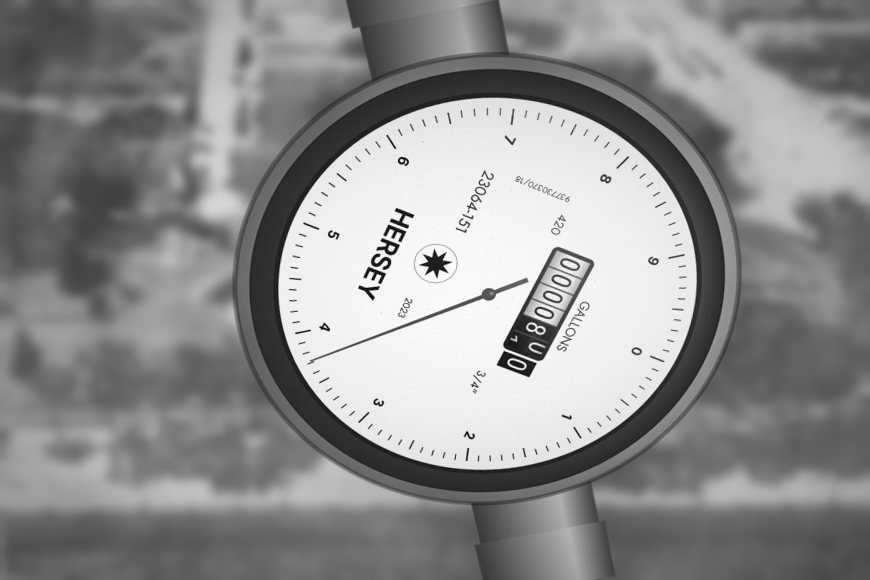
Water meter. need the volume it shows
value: 803.7 gal
